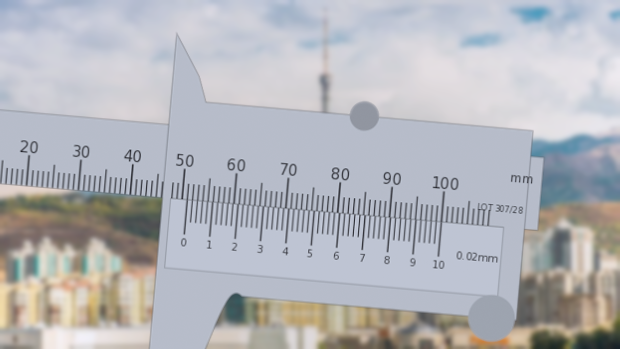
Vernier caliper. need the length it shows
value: 51.0 mm
